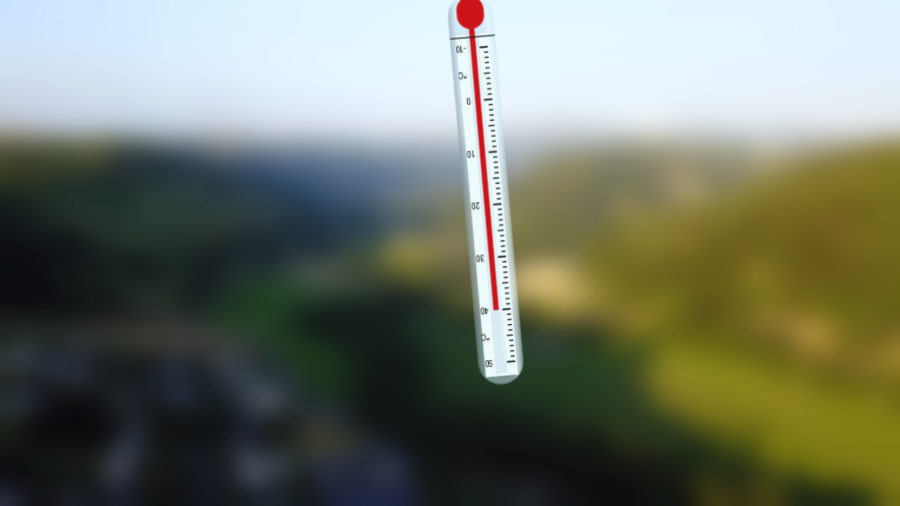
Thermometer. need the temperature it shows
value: 40 °C
